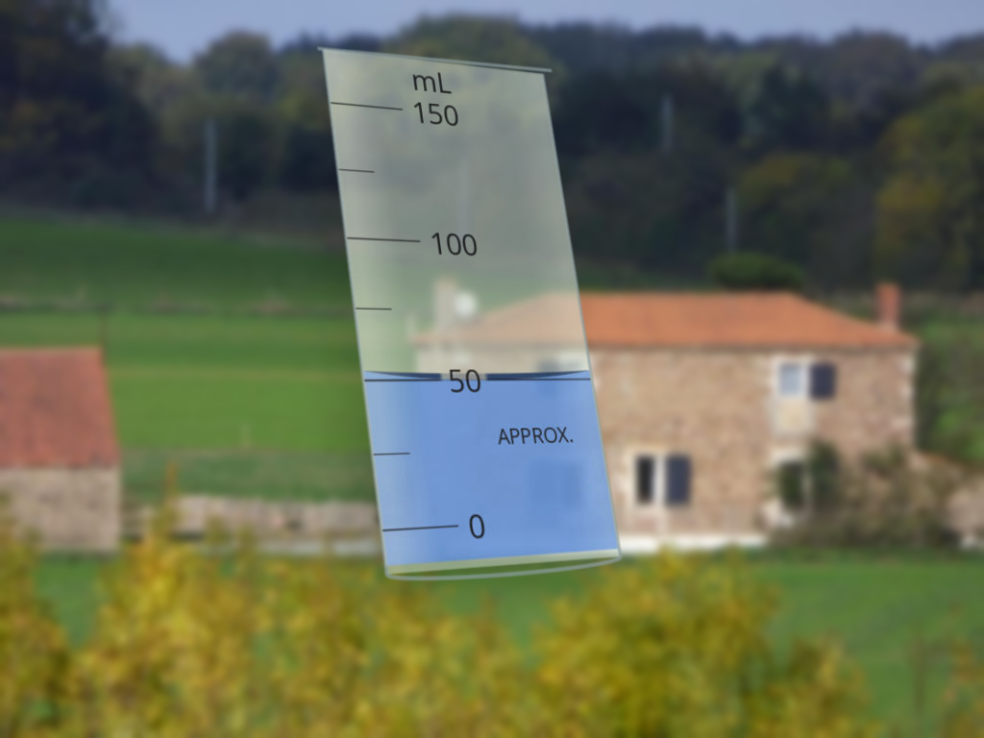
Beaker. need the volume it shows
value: 50 mL
